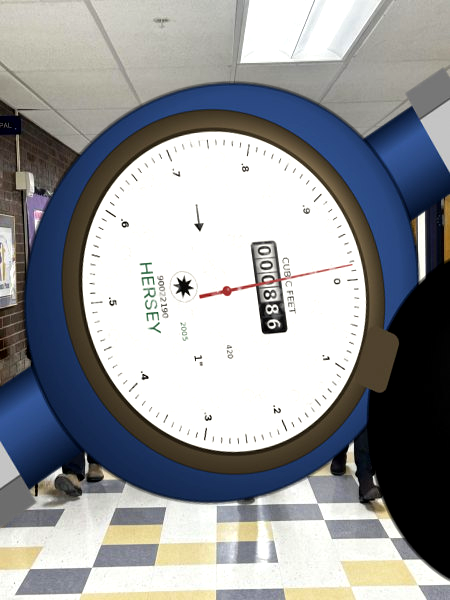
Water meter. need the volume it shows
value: 885.98 ft³
